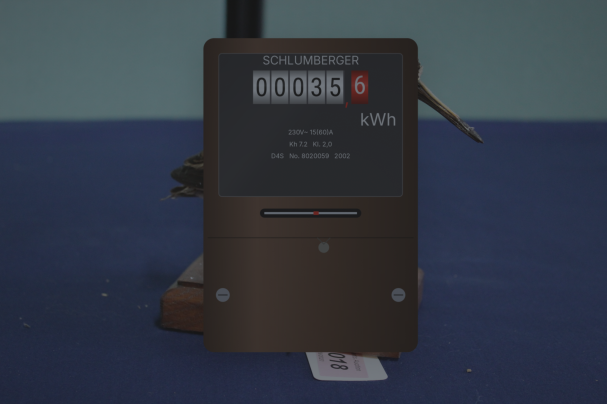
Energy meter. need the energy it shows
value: 35.6 kWh
